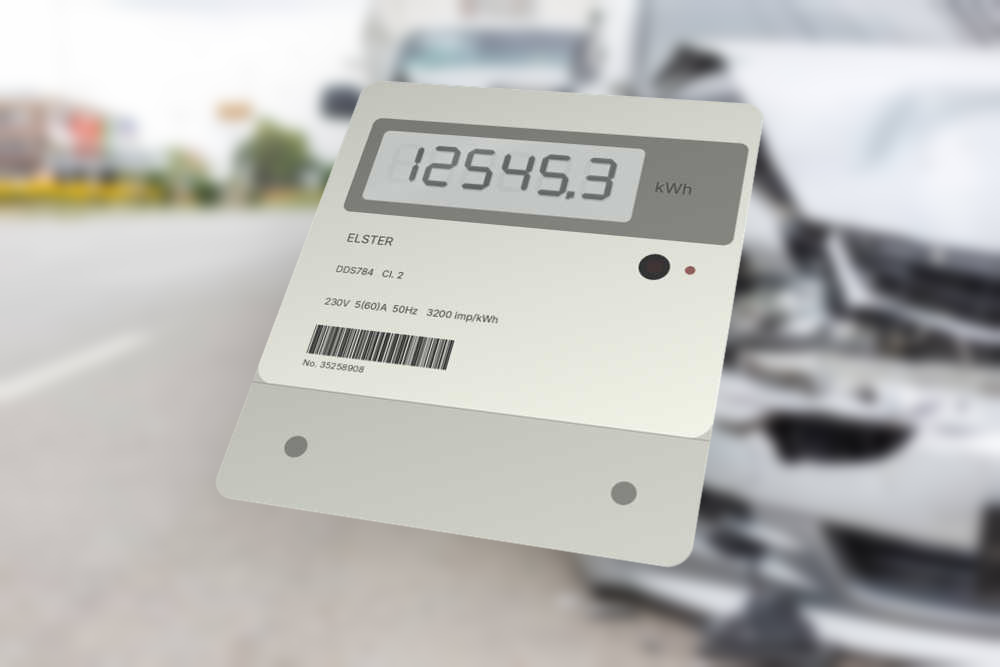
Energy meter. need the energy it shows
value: 12545.3 kWh
